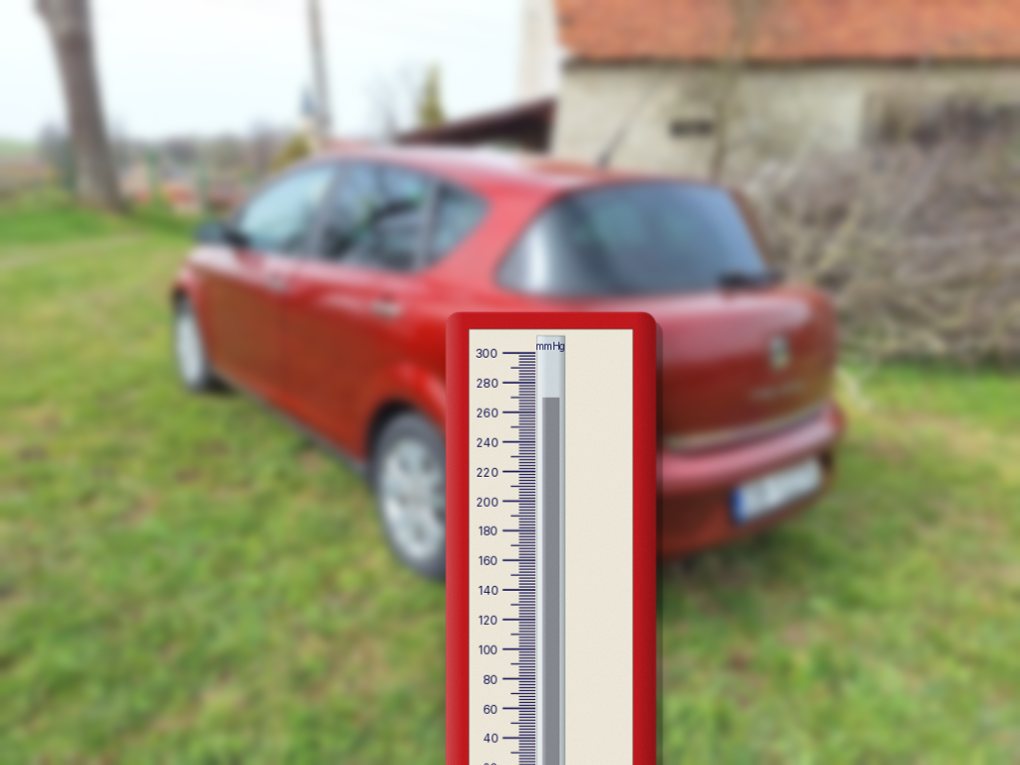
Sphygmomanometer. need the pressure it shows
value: 270 mmHg
